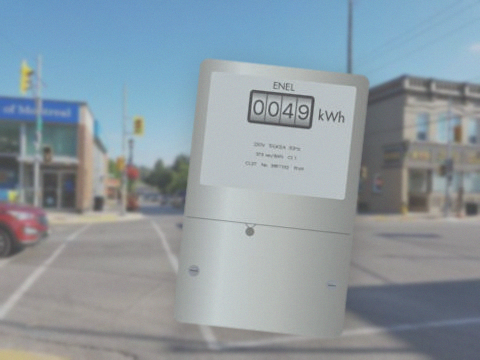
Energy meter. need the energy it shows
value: 49 kWh
